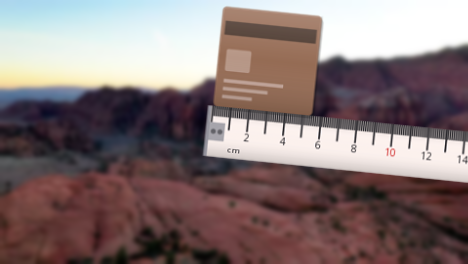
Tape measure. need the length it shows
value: 5.5 cm
